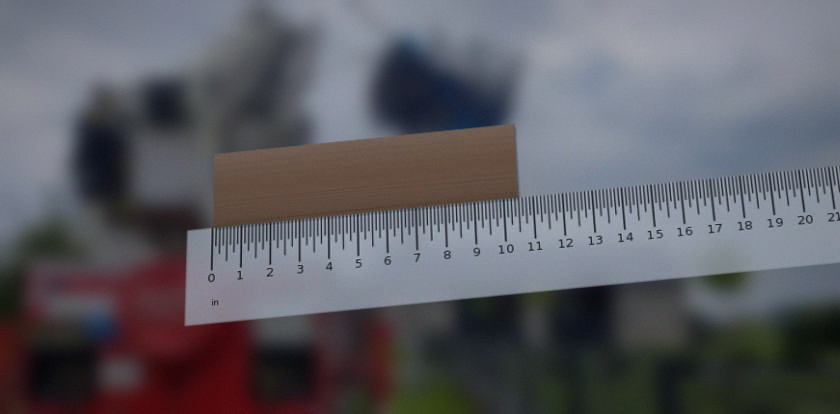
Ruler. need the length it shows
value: 10.5 in
